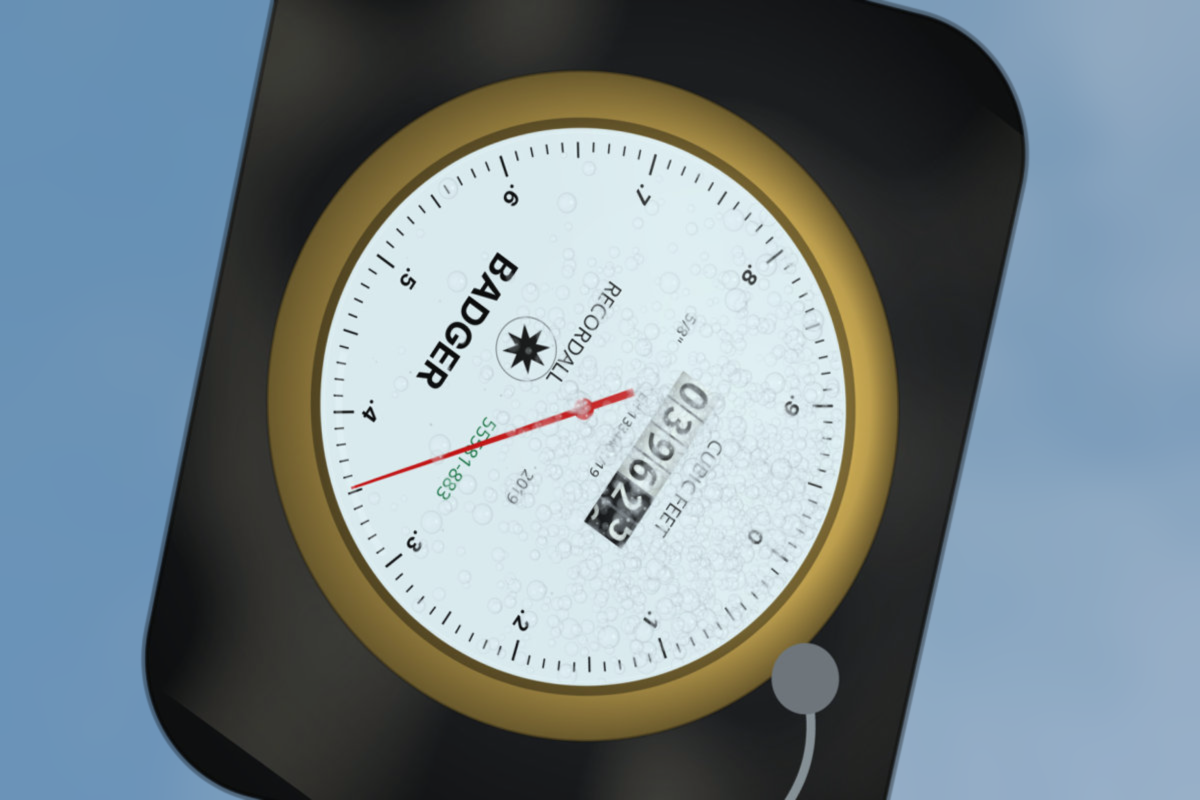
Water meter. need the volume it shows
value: 39625.35 ft³
